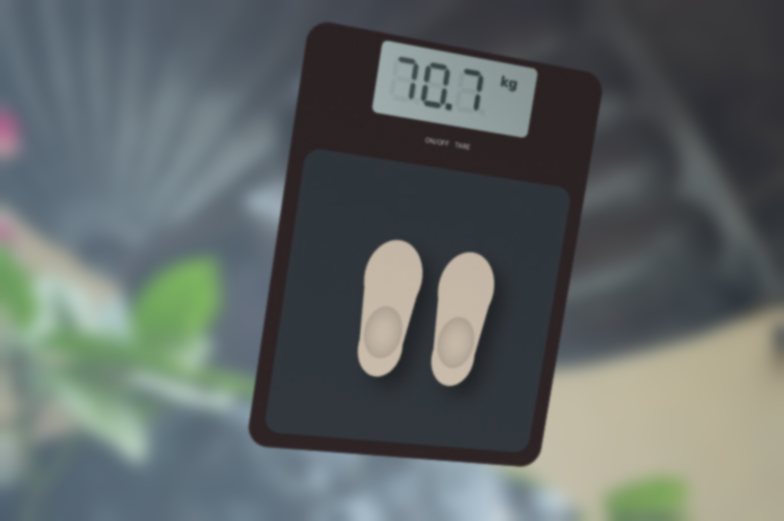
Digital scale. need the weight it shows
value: 70.7 kg
